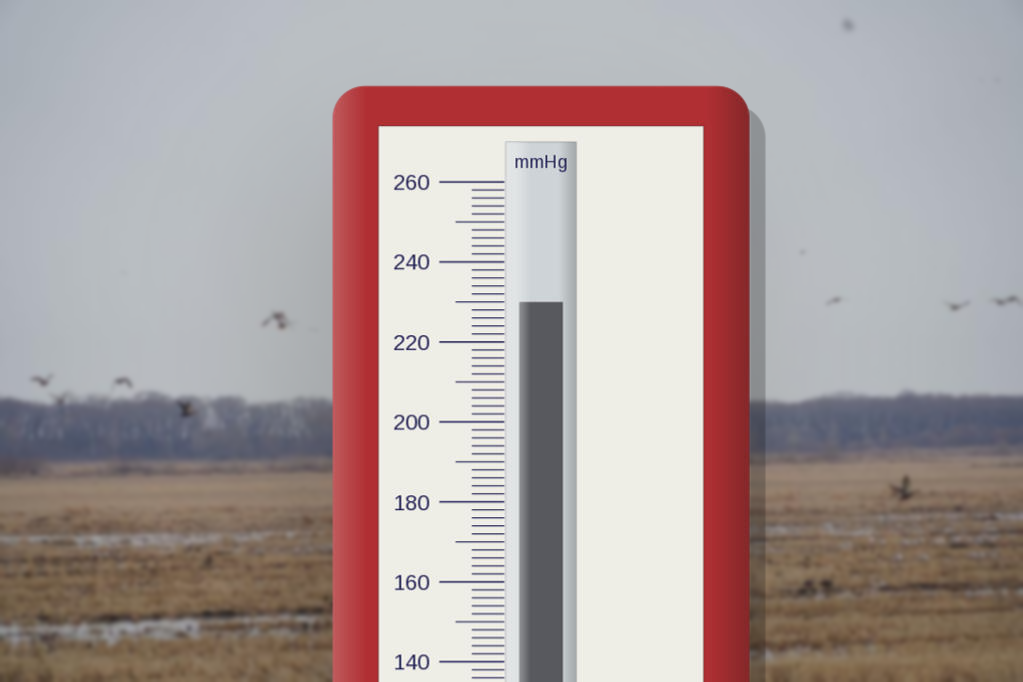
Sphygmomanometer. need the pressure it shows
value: 230 mmHg
